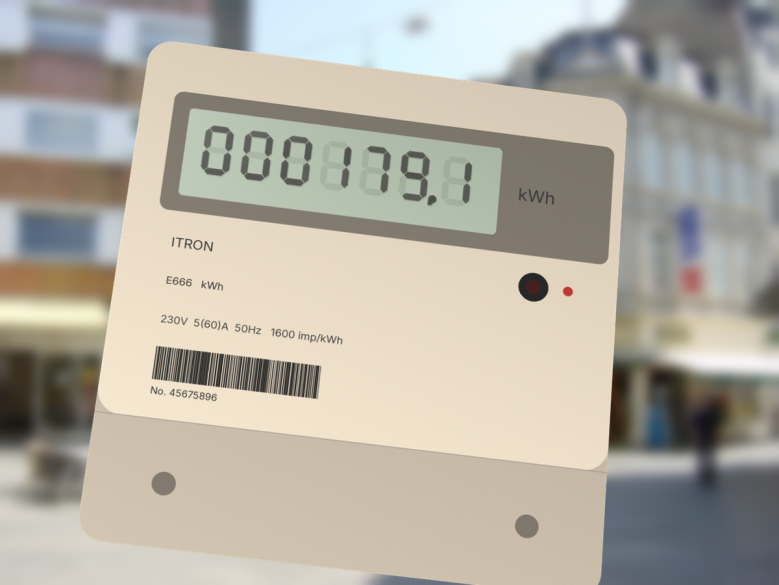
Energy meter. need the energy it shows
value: 179.1 kWh
